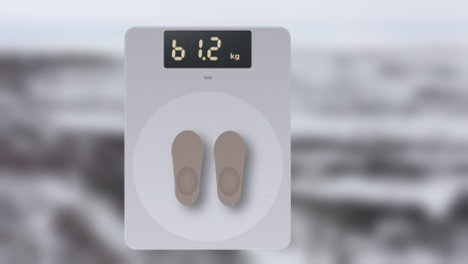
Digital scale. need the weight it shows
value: 61.2 kg
